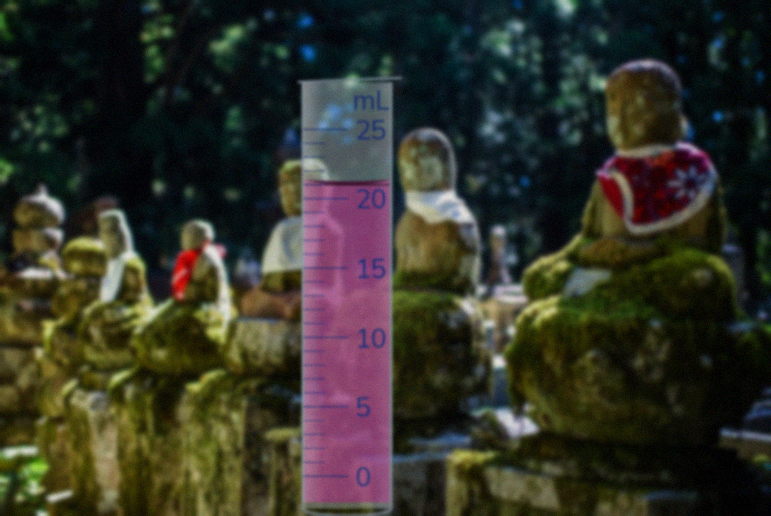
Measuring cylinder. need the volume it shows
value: 21 mL
